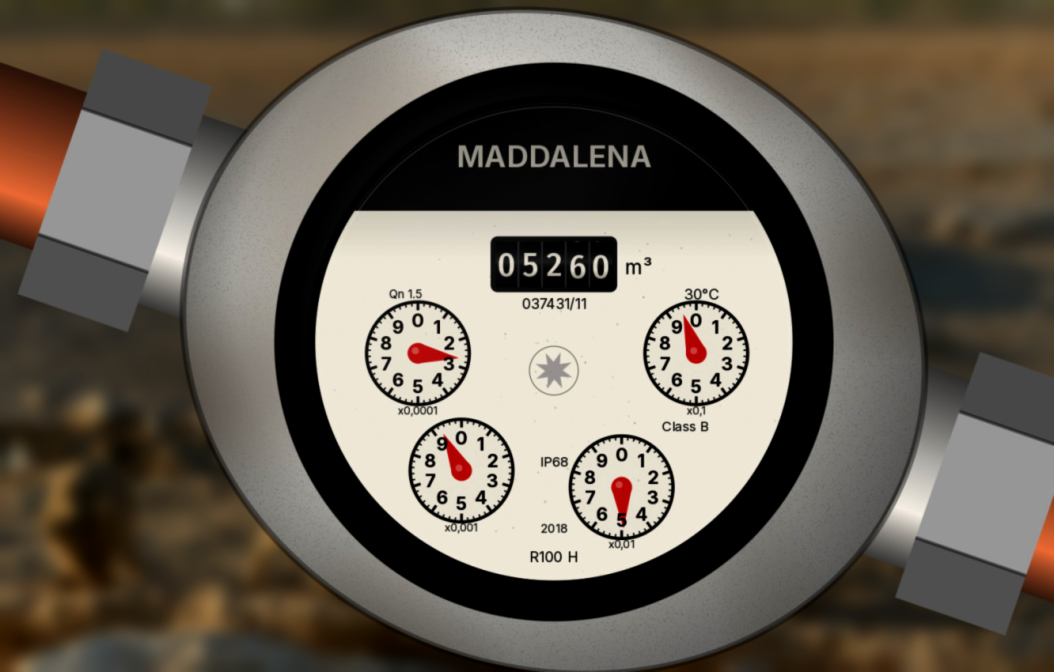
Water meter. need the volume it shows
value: 5259.9492 m³
